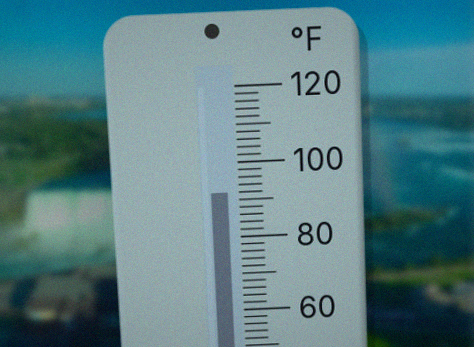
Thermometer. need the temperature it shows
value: 92 °F
